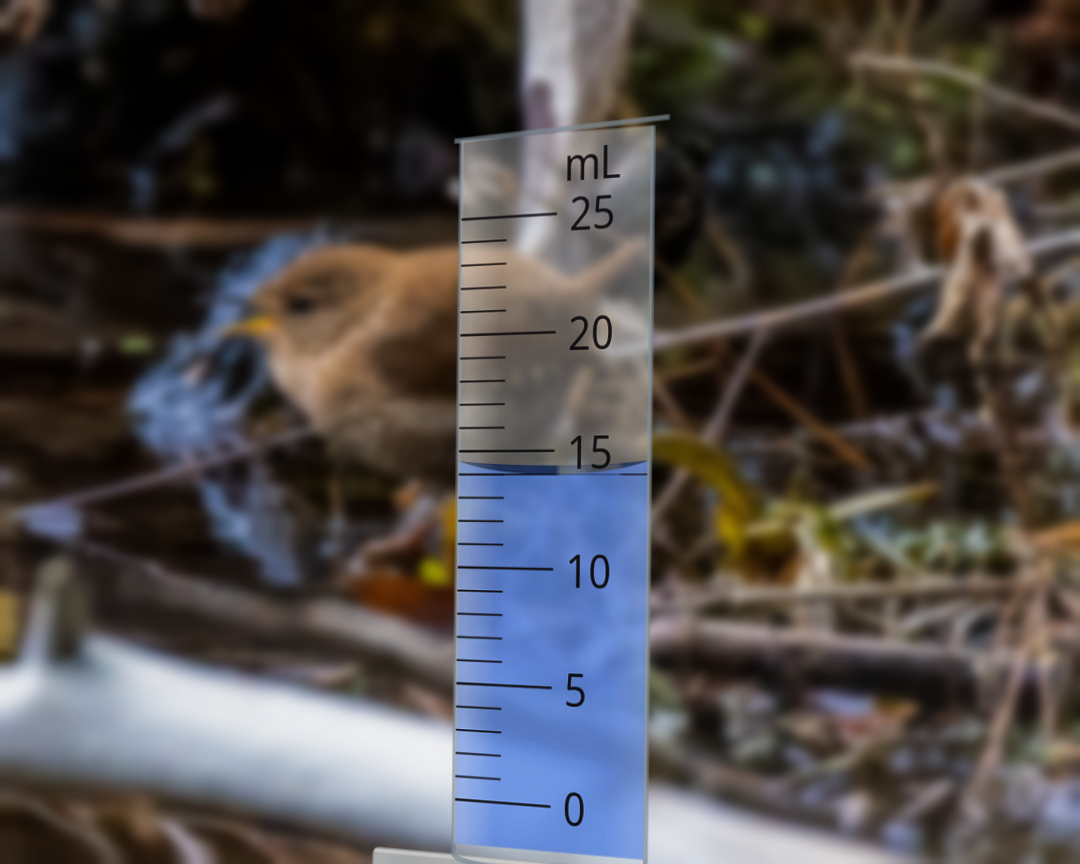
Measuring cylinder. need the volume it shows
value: 14 mL
